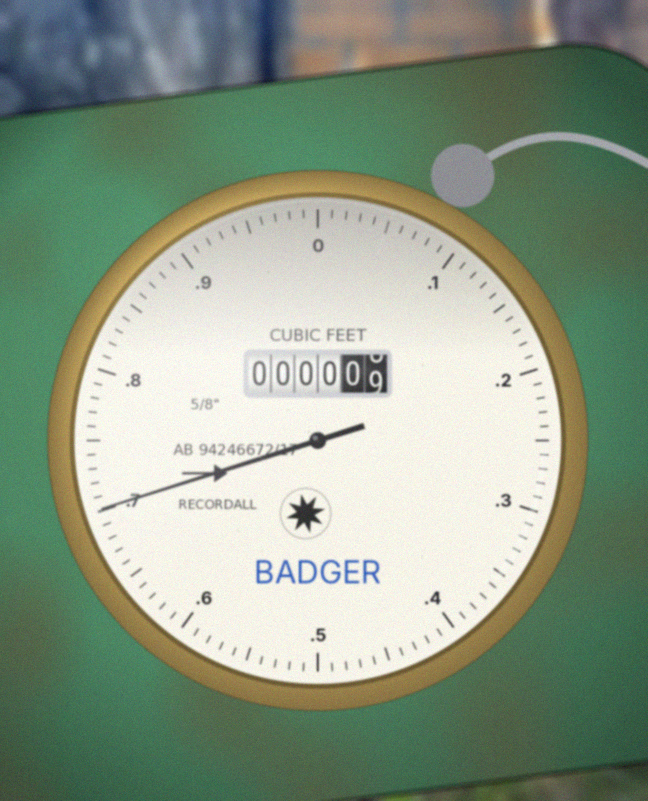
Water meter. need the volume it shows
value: 8.70 ft³
